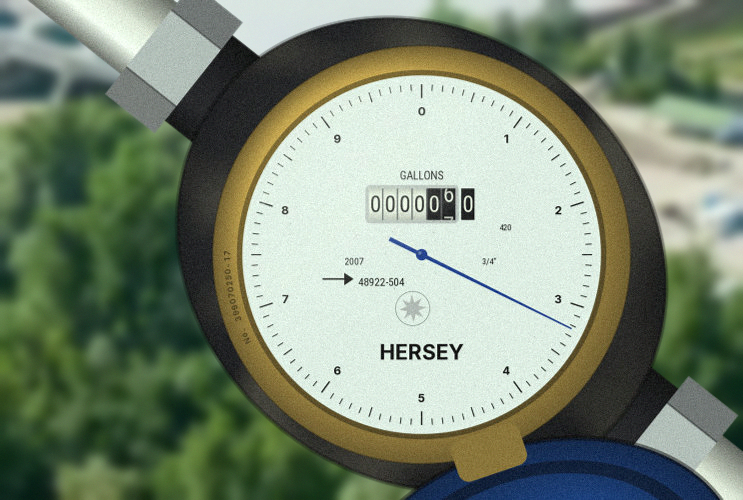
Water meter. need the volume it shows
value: 63.2 gal
